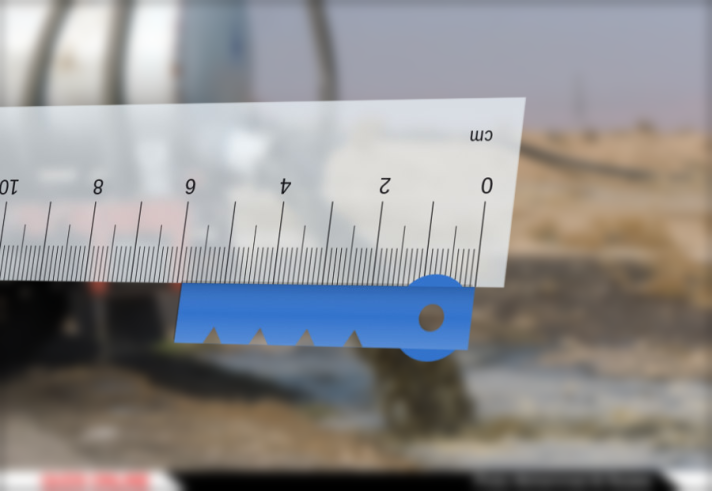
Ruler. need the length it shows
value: 5.9 cm
